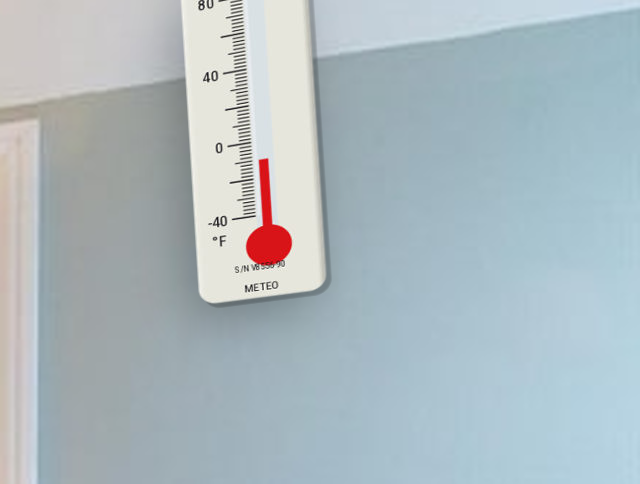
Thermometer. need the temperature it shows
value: -10 °F
